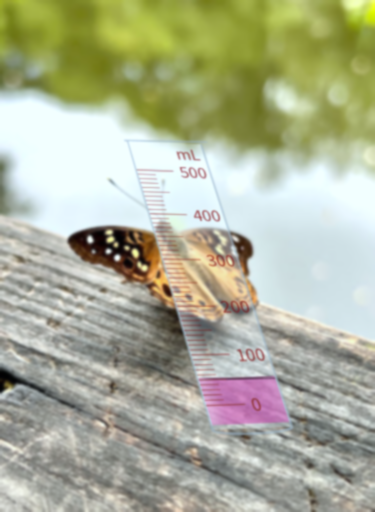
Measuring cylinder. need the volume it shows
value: 50 mL
